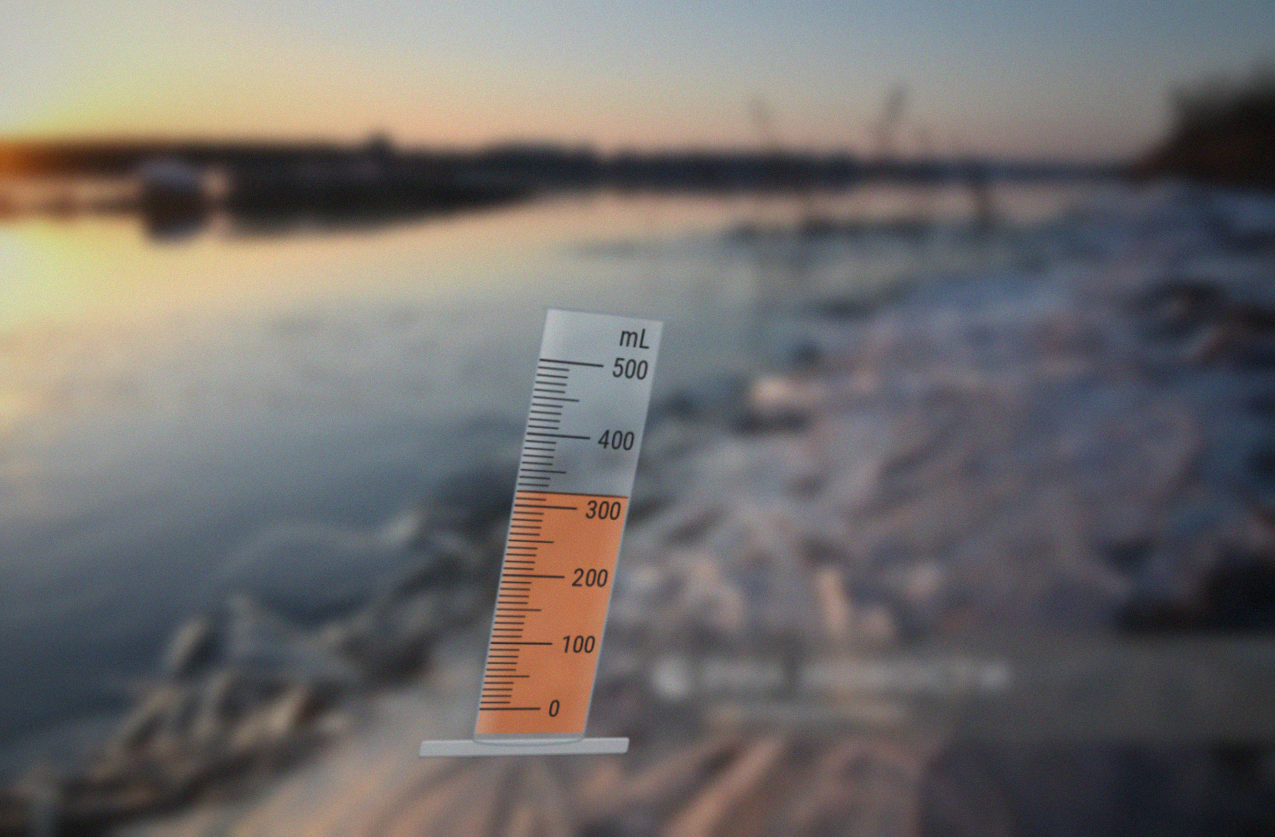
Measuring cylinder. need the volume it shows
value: 320 mL
